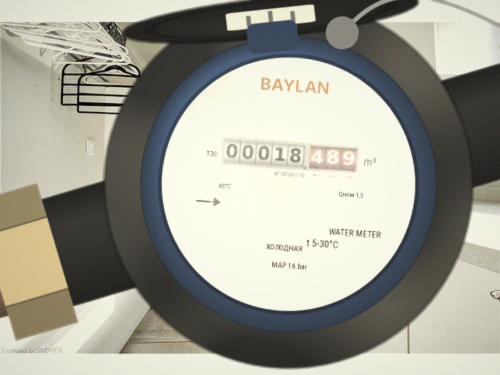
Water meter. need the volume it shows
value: 18.489 m³
